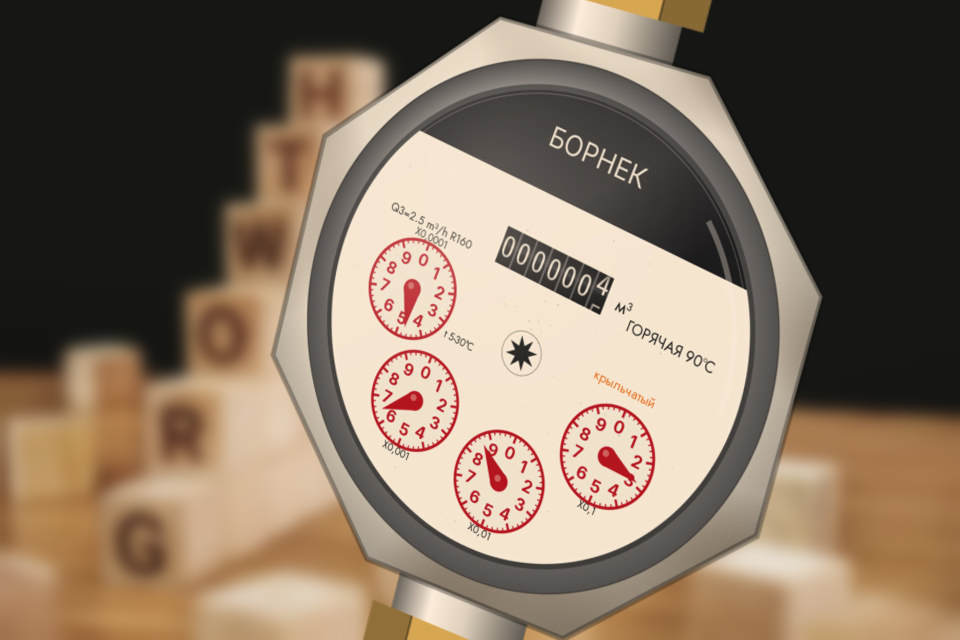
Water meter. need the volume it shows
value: 4.2864 m³
